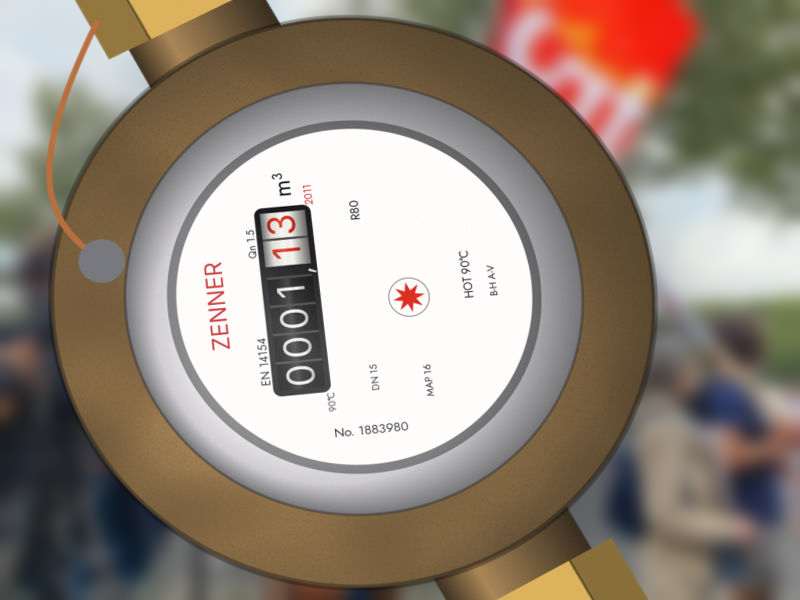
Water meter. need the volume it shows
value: 1.13 m³
